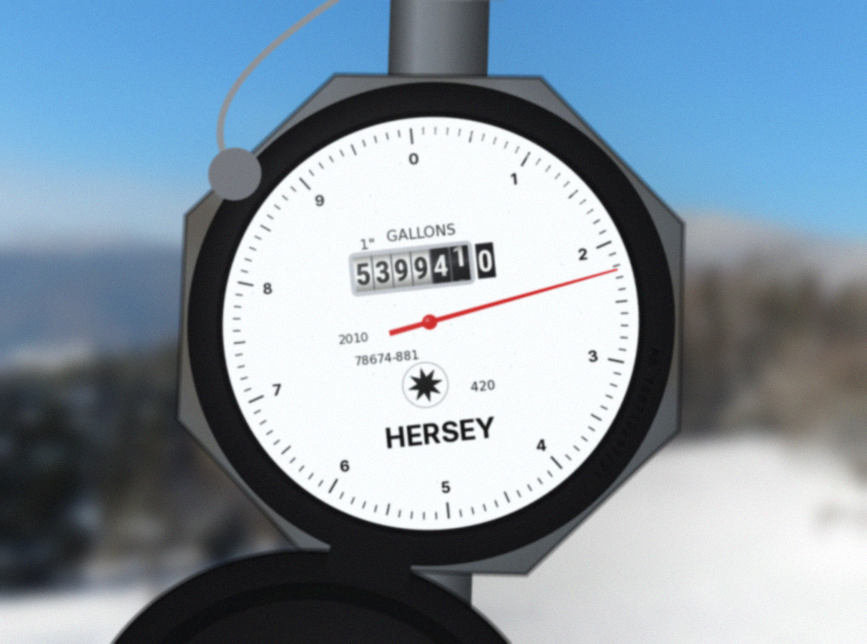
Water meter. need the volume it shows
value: 5399412.2 gal
